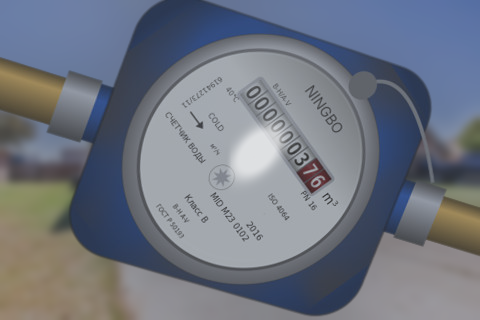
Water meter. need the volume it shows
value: 3.76 m³
